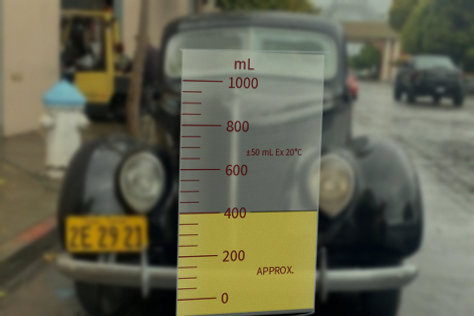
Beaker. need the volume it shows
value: 400 mL
